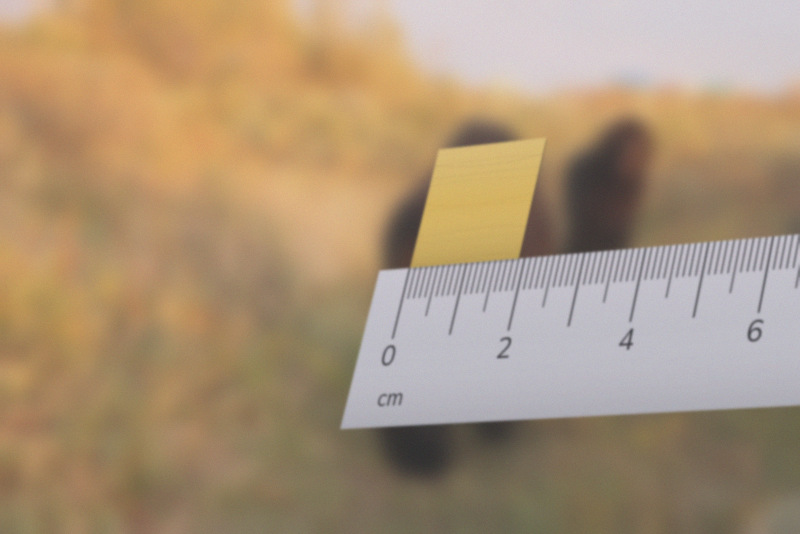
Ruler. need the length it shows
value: 1.9 cm
